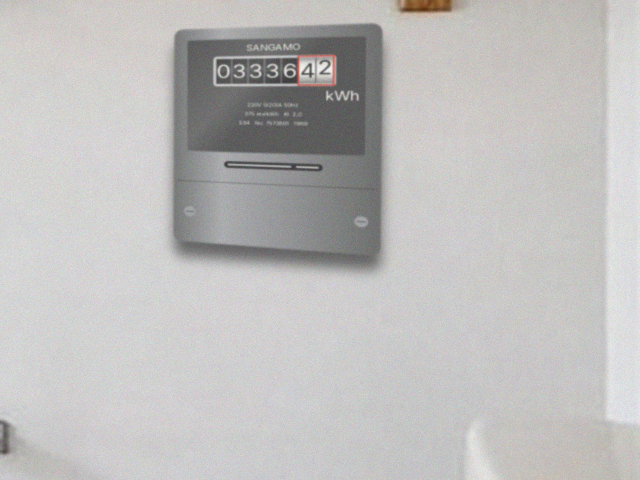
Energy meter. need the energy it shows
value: 3336.42 kWh
